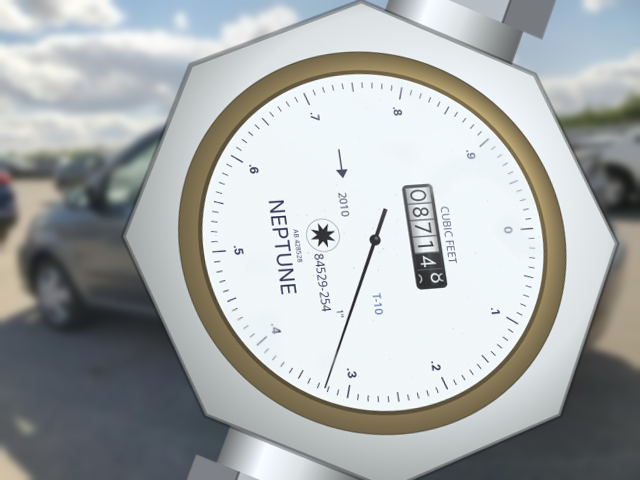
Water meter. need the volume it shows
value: 87148.32 ft³
